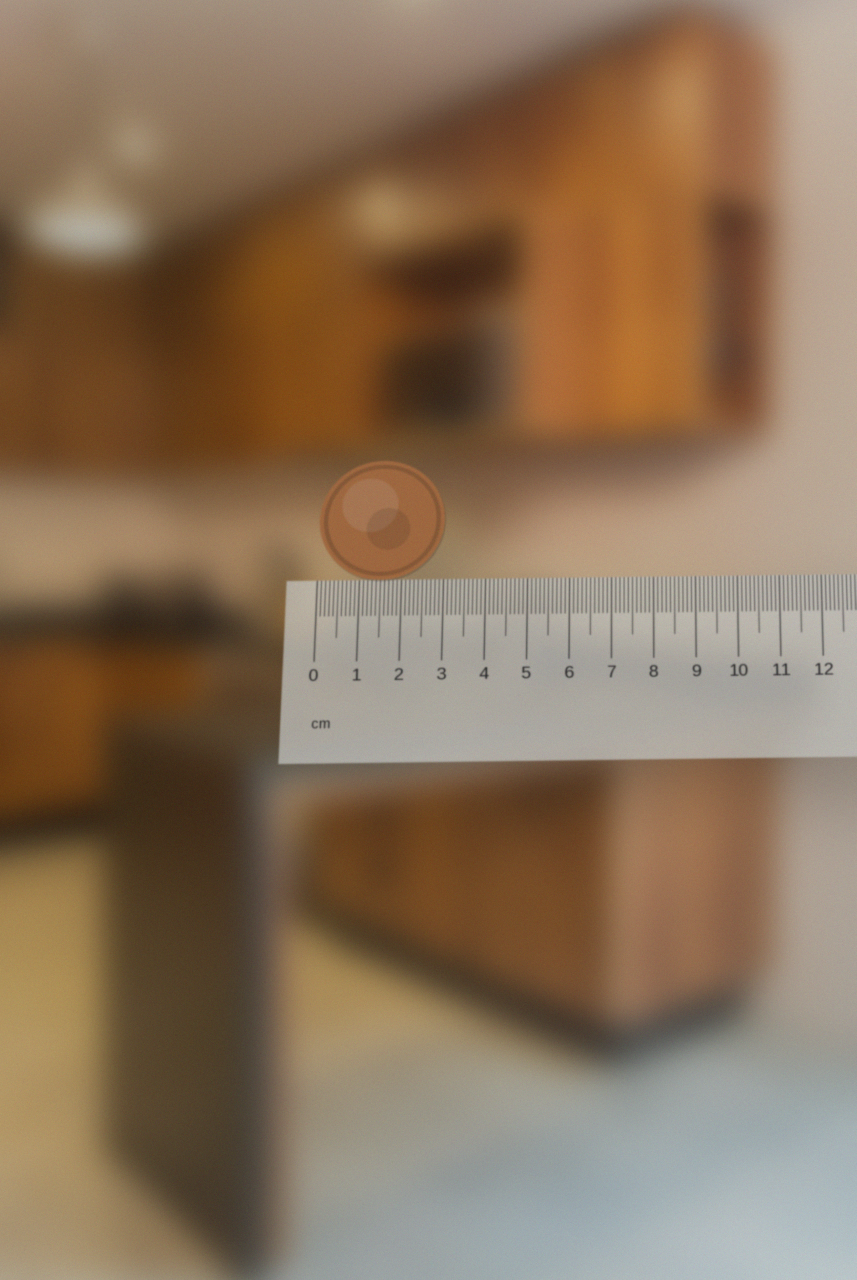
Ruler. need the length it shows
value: 3 cm
